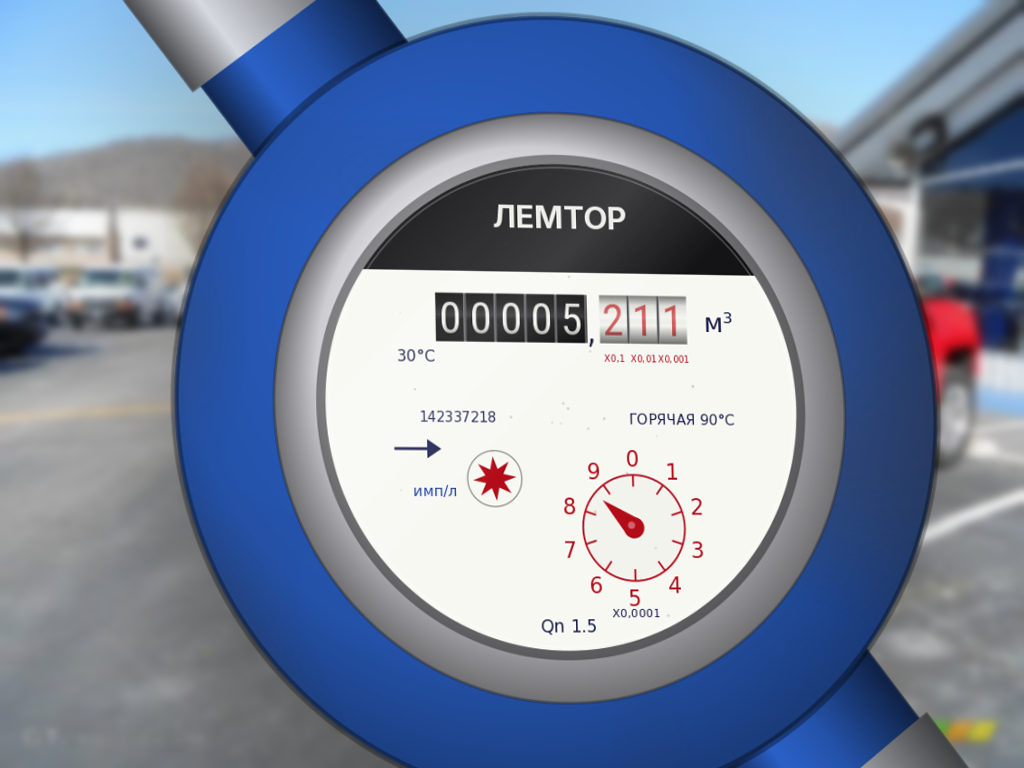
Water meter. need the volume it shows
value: 5.2118 m³
